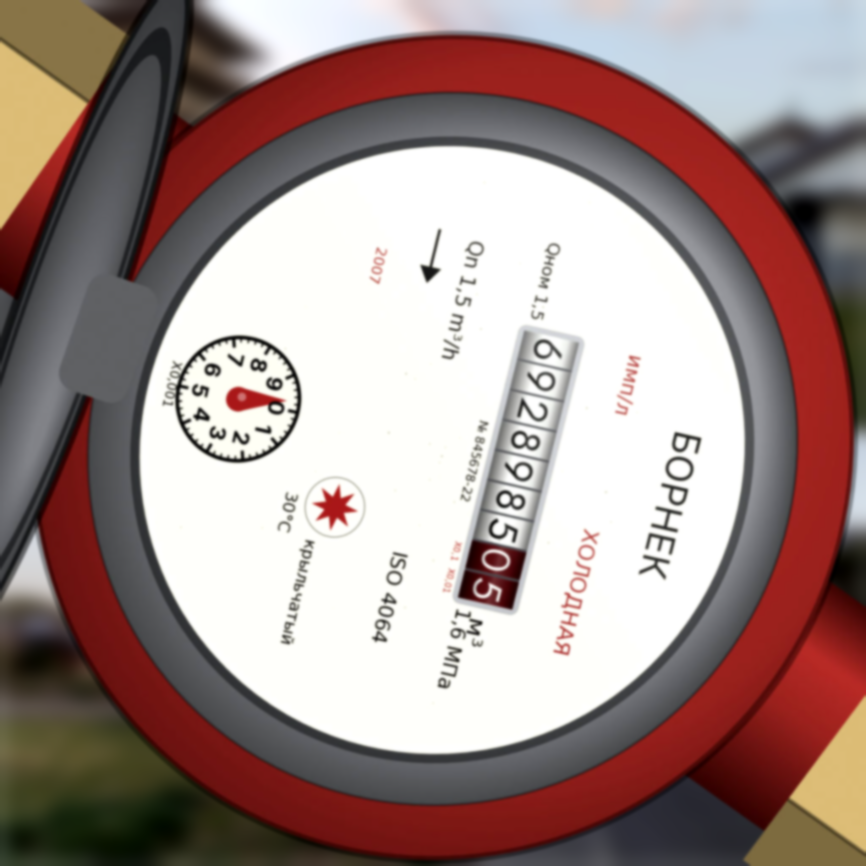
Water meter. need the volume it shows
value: 6928985.049 m³
